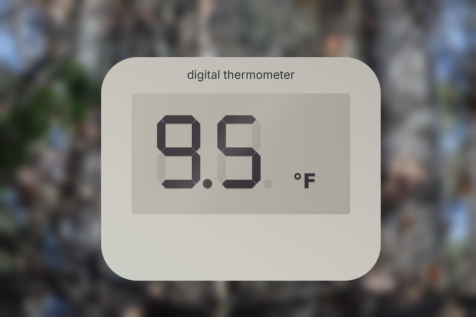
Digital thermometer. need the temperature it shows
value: 9.5 °F
